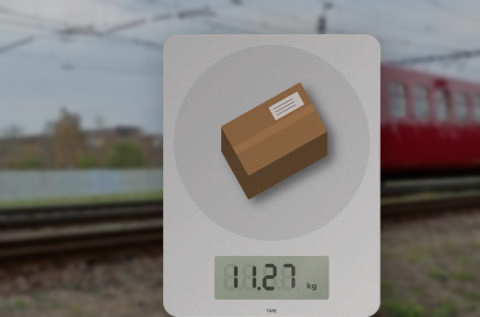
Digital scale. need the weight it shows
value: 11.27 kg
